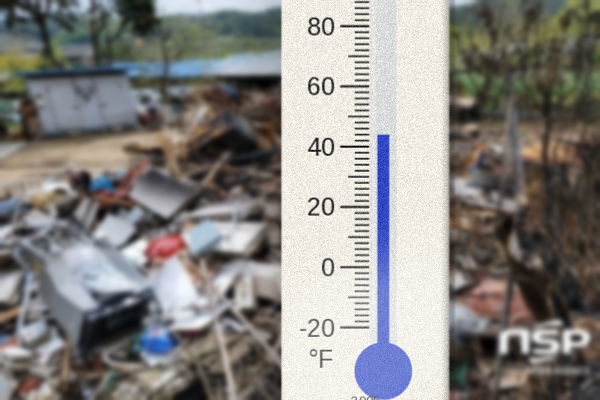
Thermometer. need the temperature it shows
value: 44 °F
